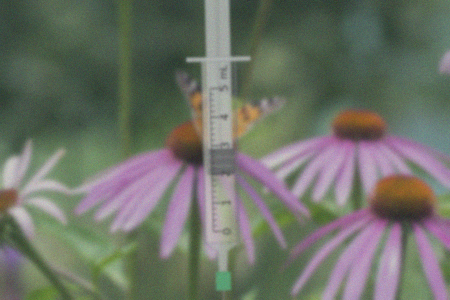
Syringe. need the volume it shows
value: 2 mL
